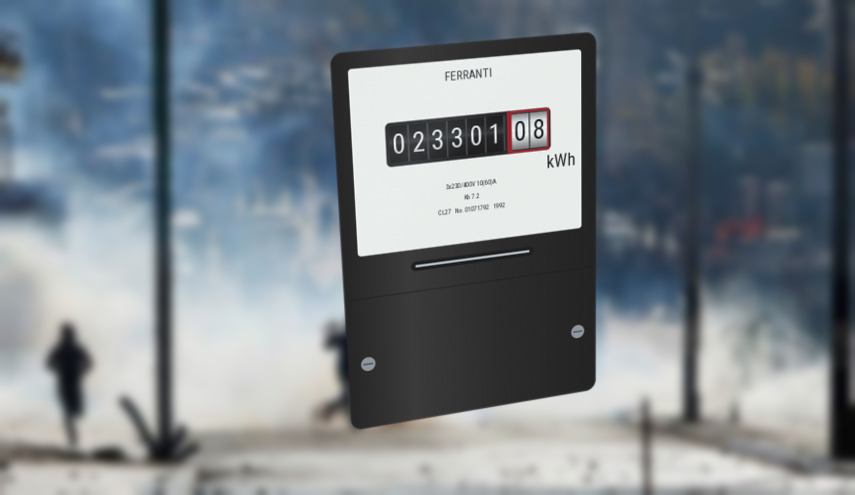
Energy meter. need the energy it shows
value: 23301.08 kWh
